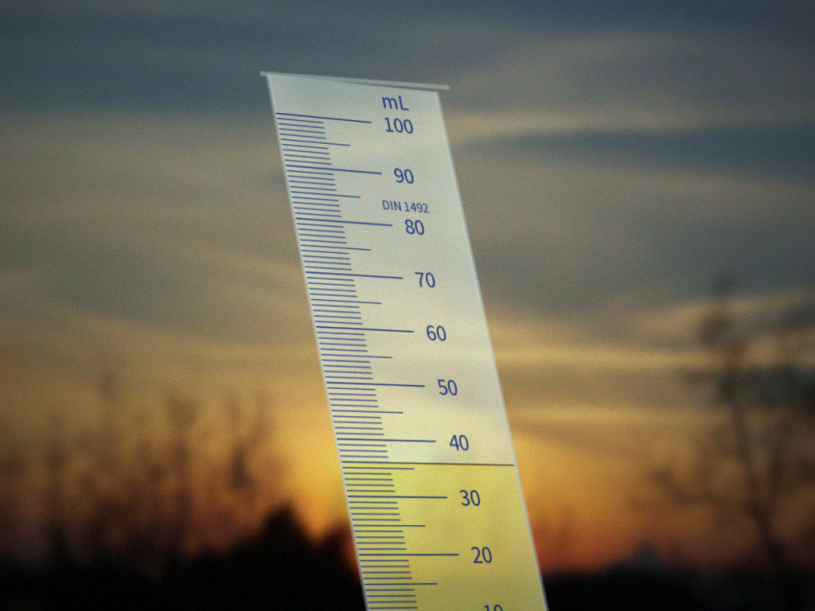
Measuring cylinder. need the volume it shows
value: 36 mL
